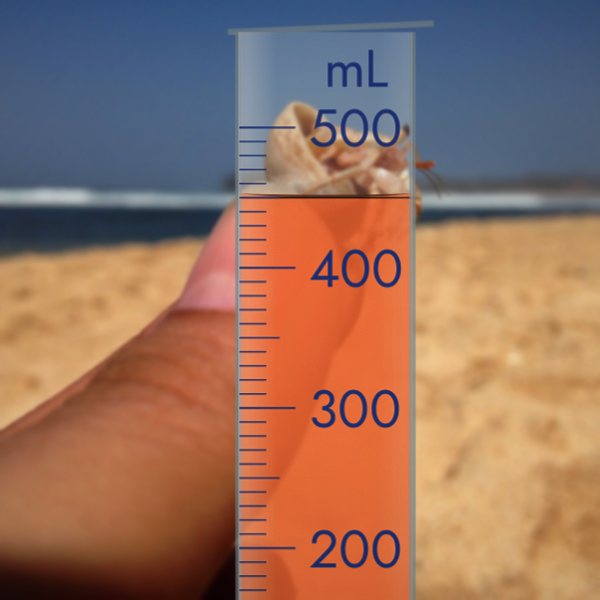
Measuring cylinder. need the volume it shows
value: 450 mL
